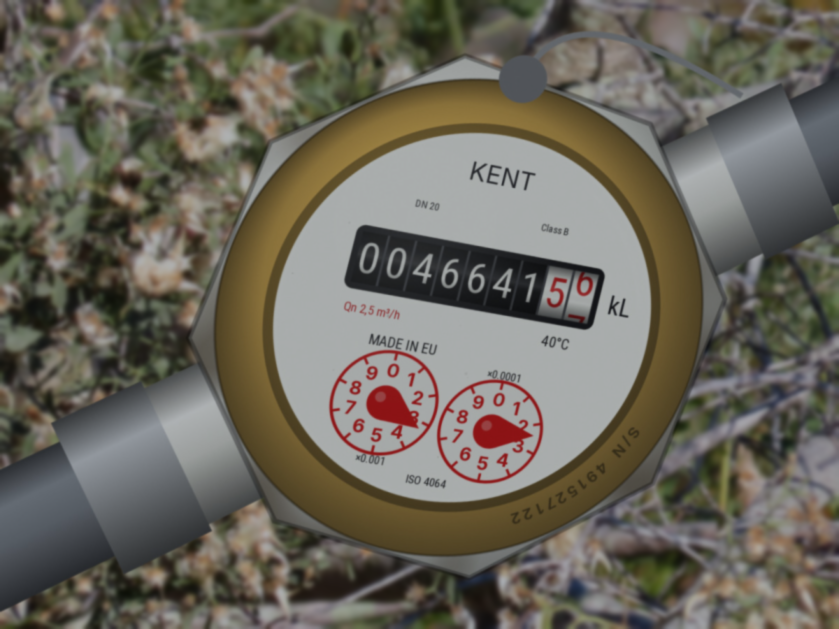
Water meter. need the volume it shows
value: 46641.5632 kL
